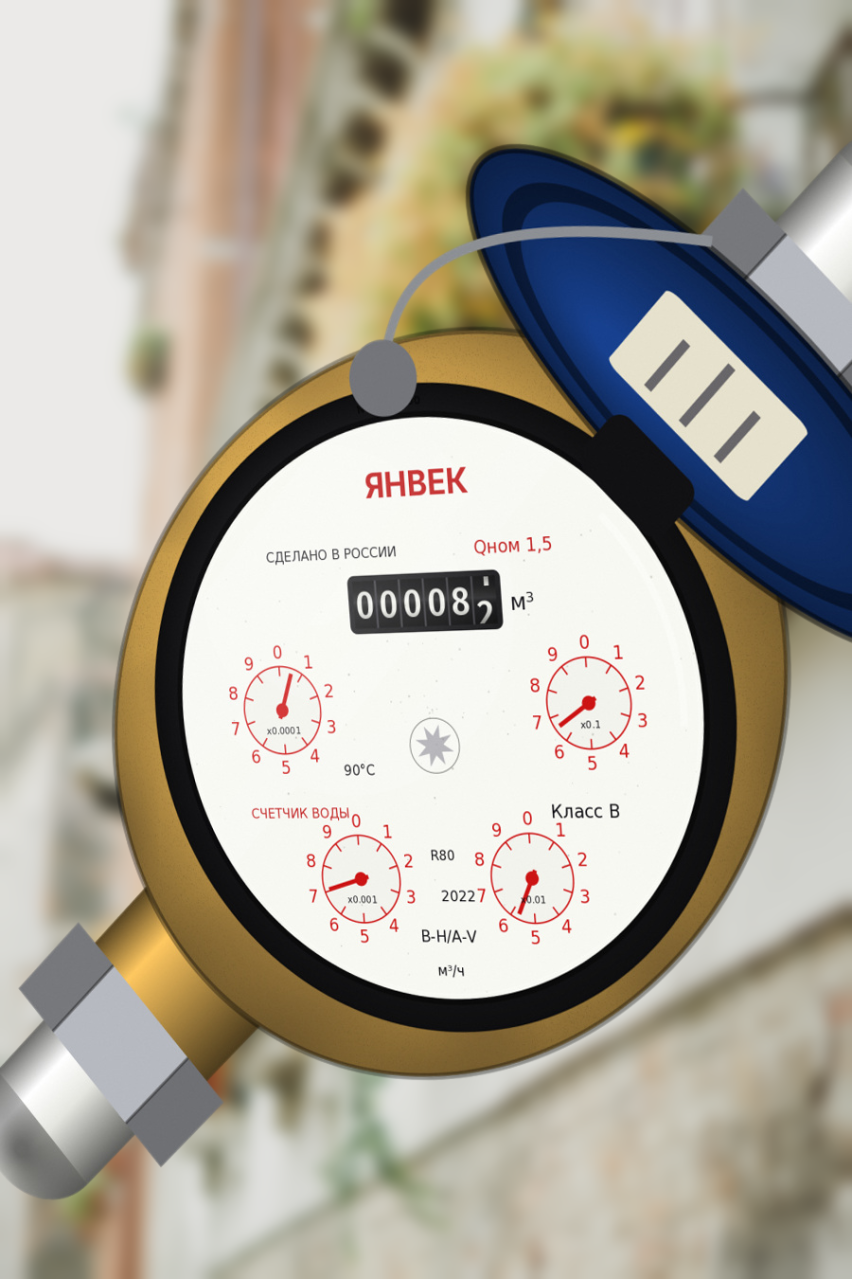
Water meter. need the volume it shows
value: 81.6570 m³
